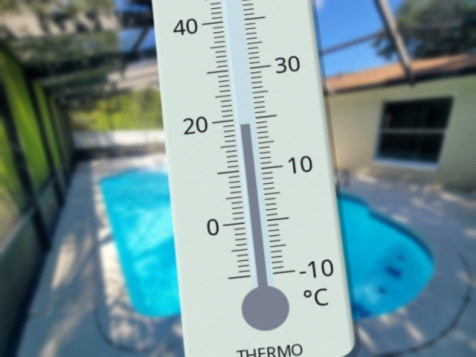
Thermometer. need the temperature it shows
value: 19 °C
